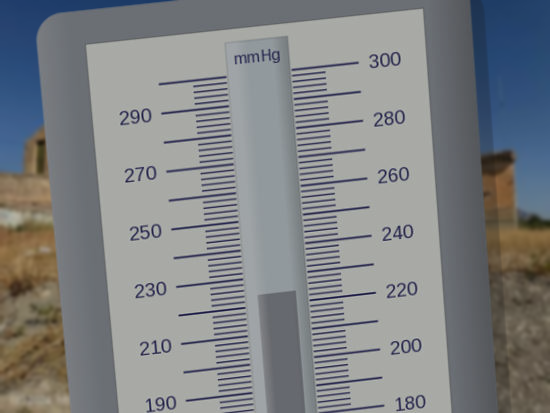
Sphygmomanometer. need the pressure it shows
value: 224 mmHg
